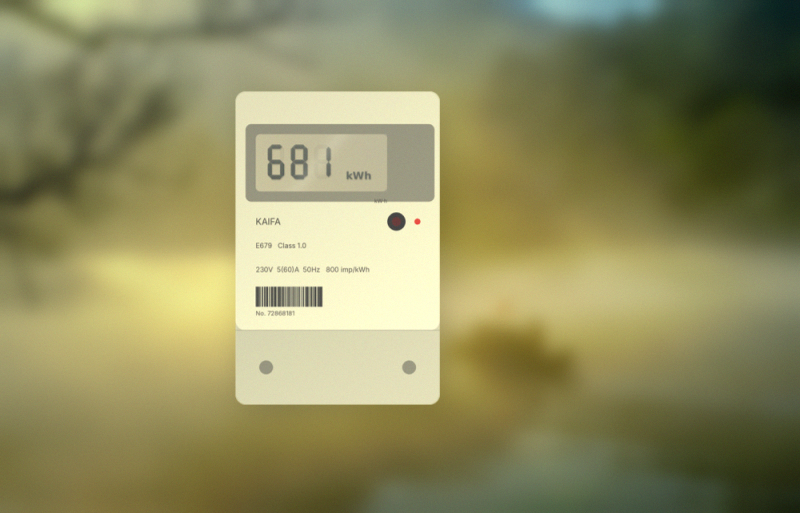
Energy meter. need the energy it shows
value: 681 kWh
